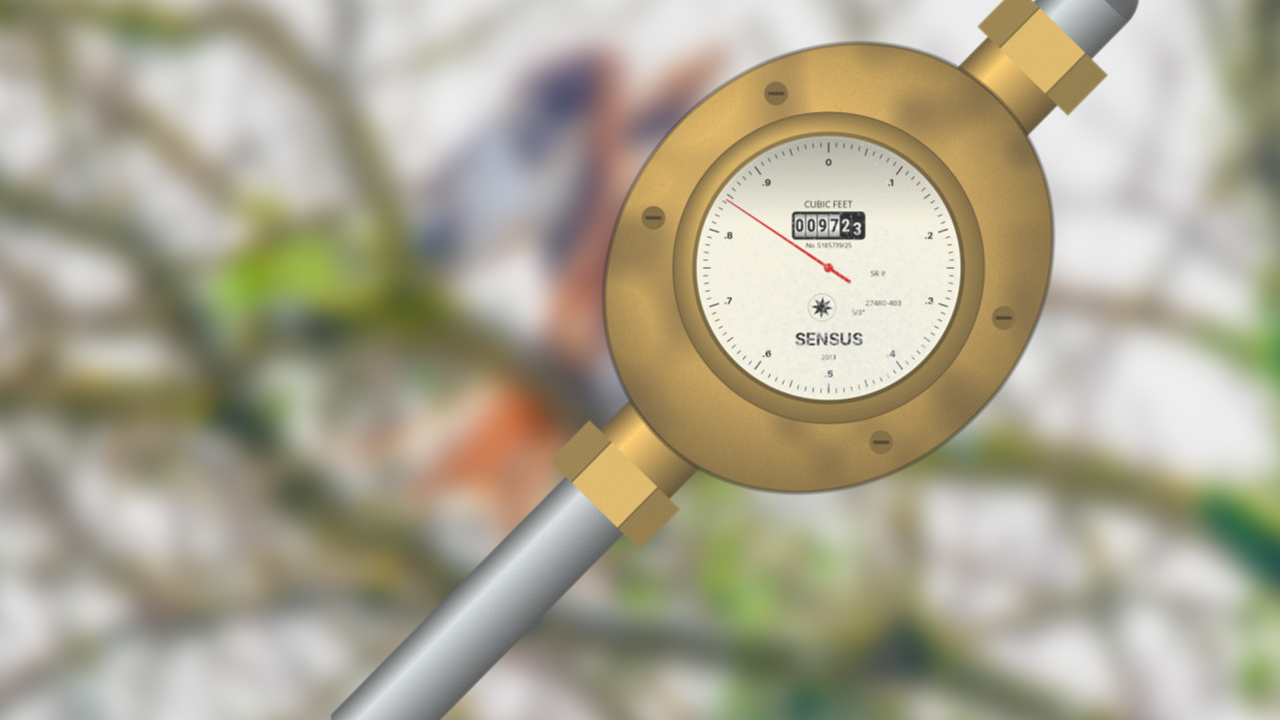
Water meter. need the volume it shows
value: 9722.84 ft³
